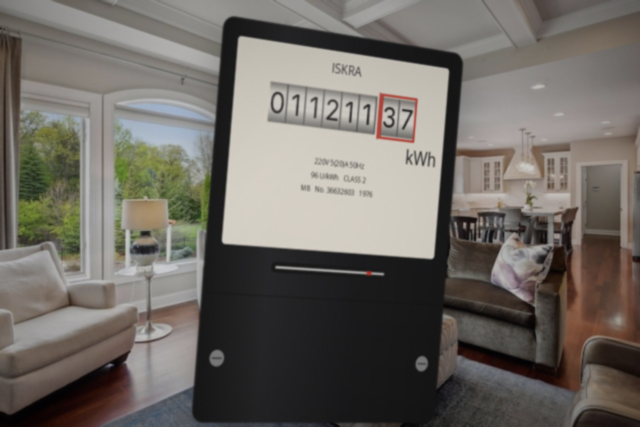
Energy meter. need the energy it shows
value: 11211.37 kWh
